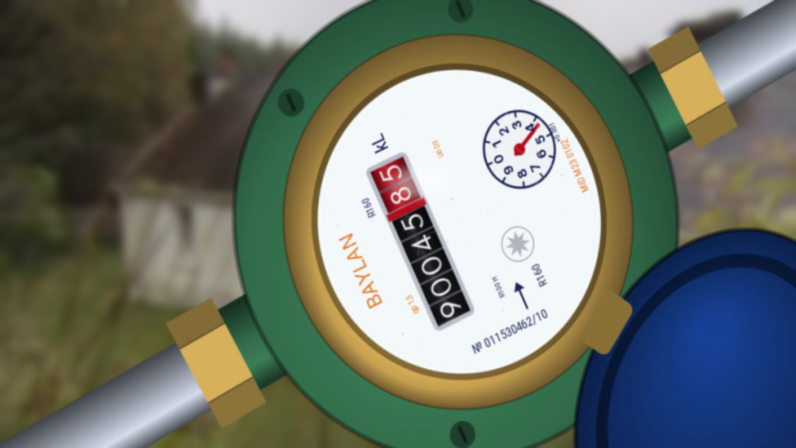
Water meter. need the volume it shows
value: 90045.854 kL
